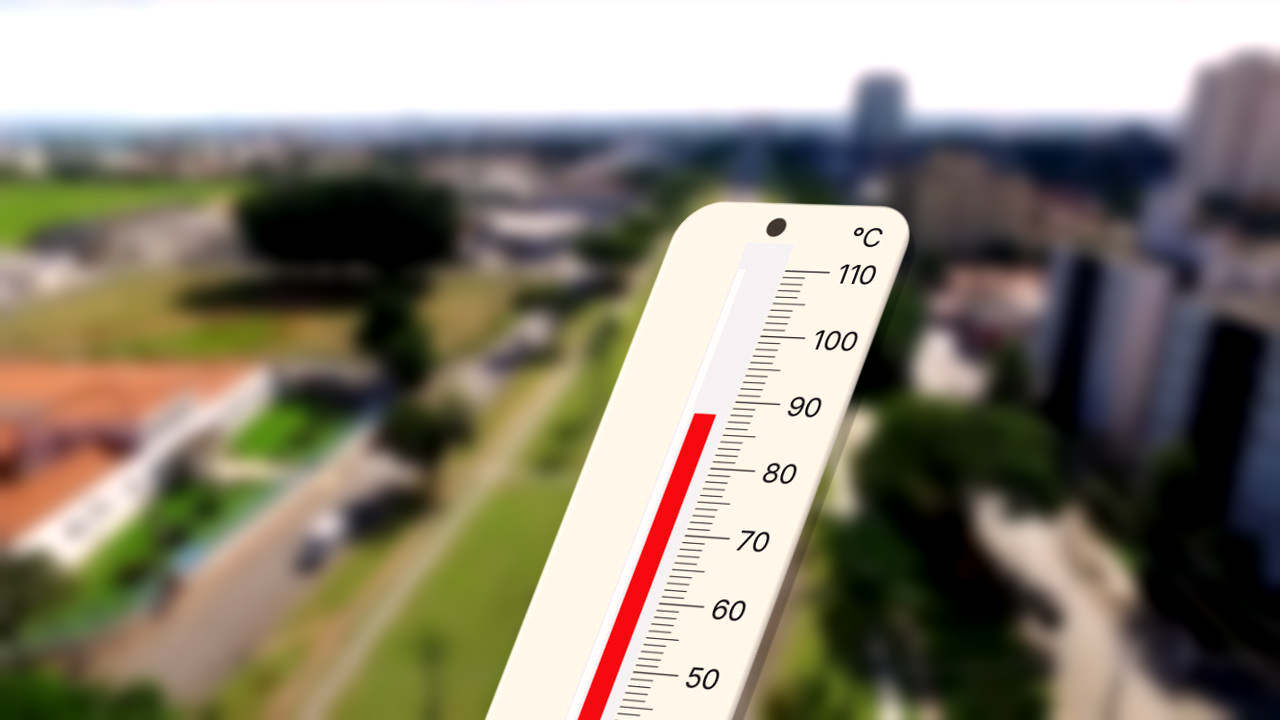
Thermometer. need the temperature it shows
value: 88 °C
